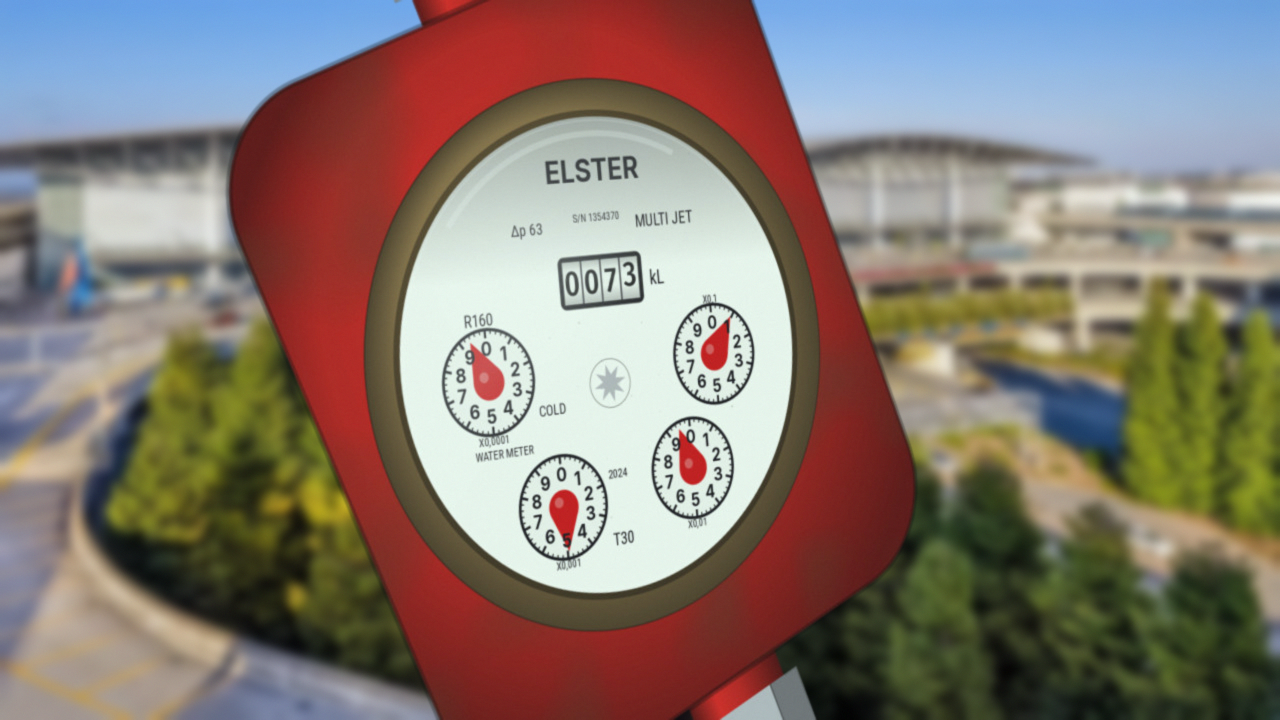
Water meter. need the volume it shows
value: 73.0949 kL
